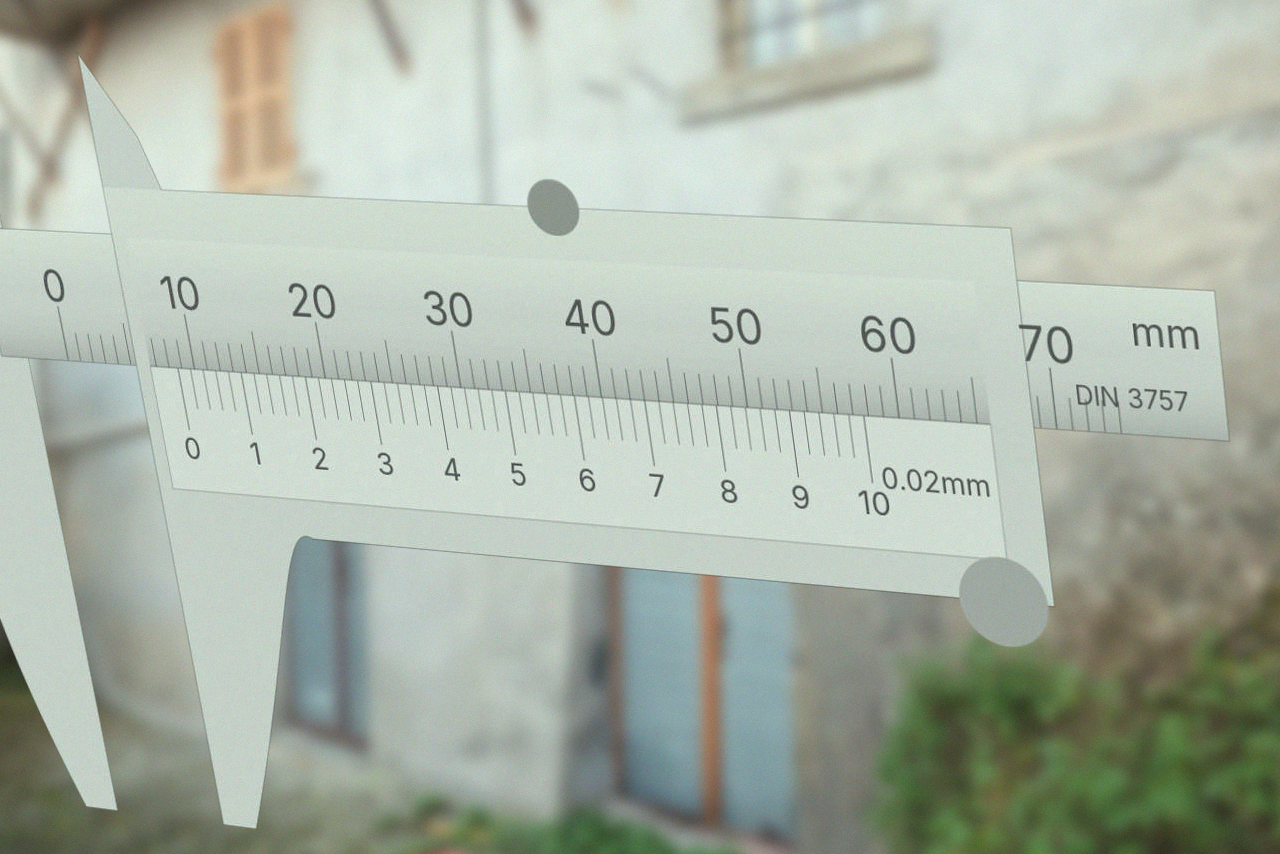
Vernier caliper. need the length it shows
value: 8.7 mm
